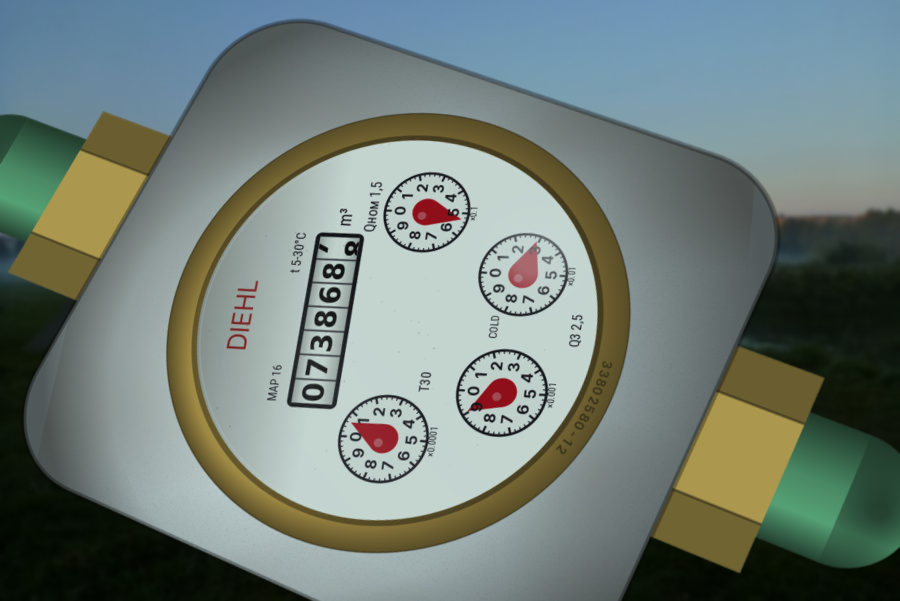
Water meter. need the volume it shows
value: 738687.5290 m³
